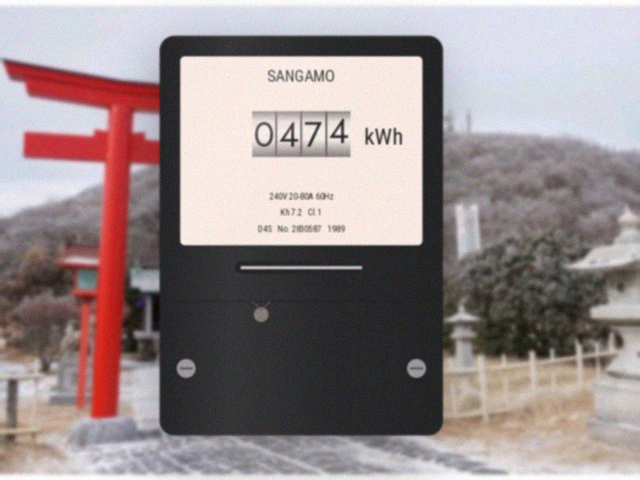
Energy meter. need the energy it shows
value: 474 kWh
